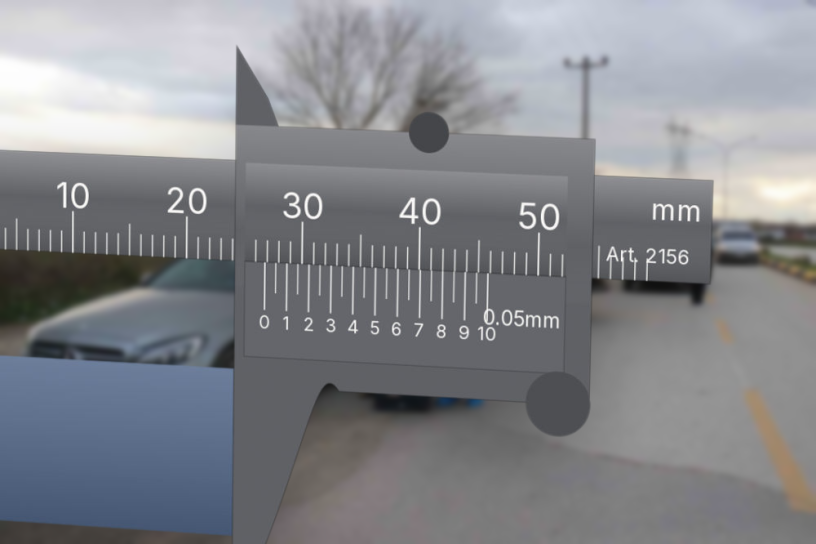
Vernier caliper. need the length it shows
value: 26.8 mm
